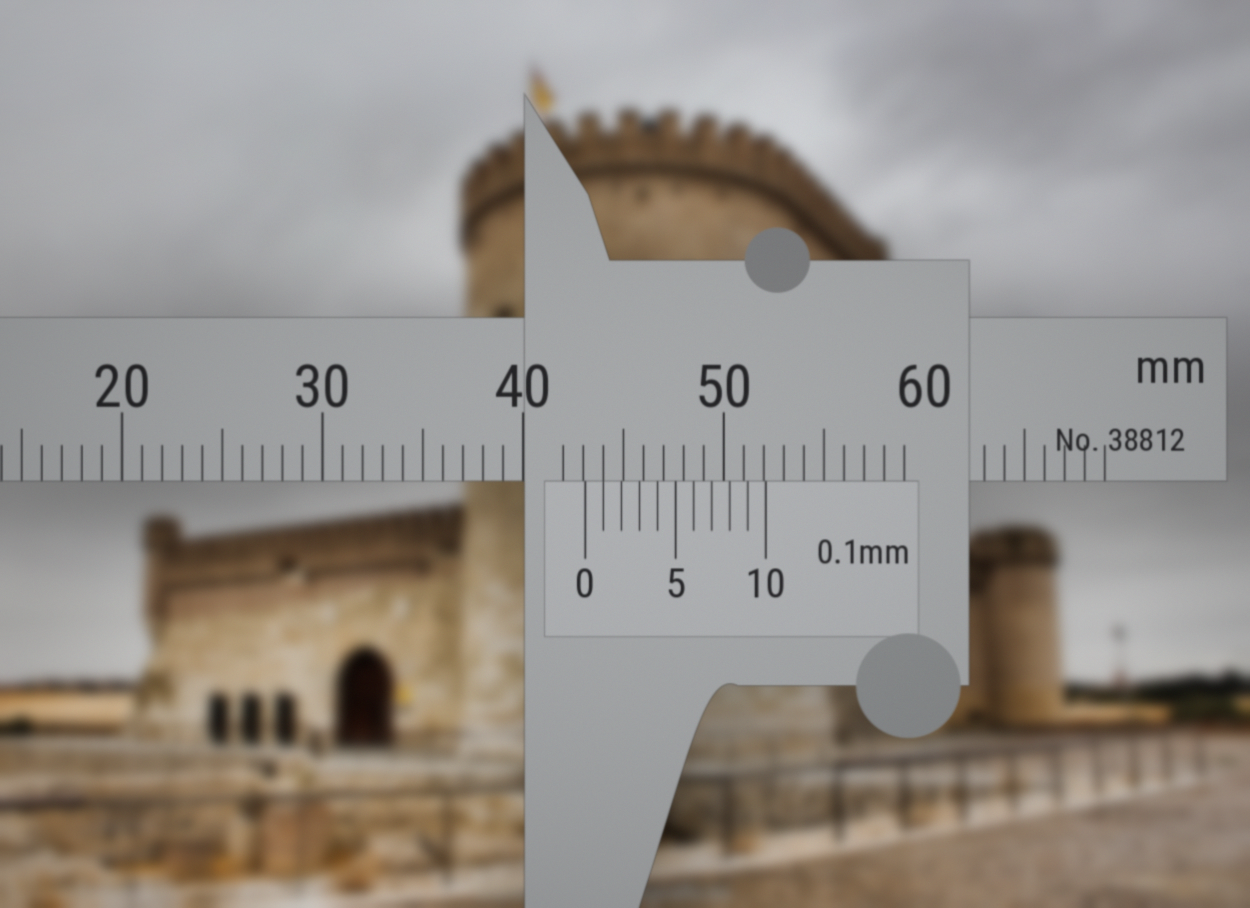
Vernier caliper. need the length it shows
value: 43.1 mm
